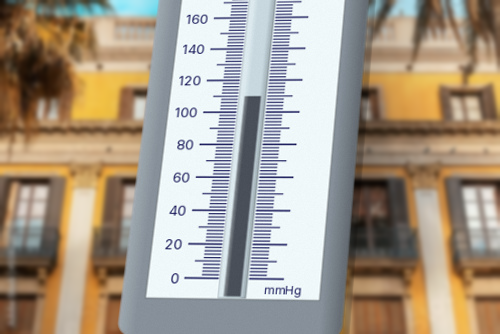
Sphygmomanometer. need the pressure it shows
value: 110 mmHg
